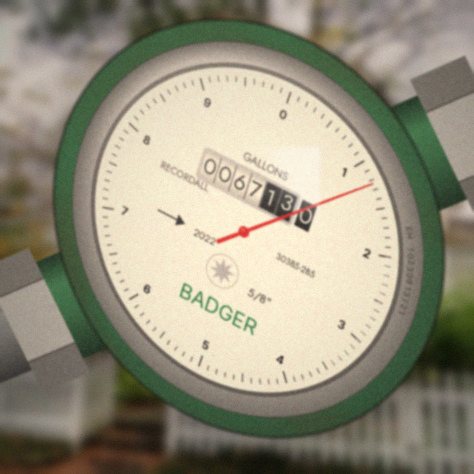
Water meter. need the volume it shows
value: 67131.2 gal
